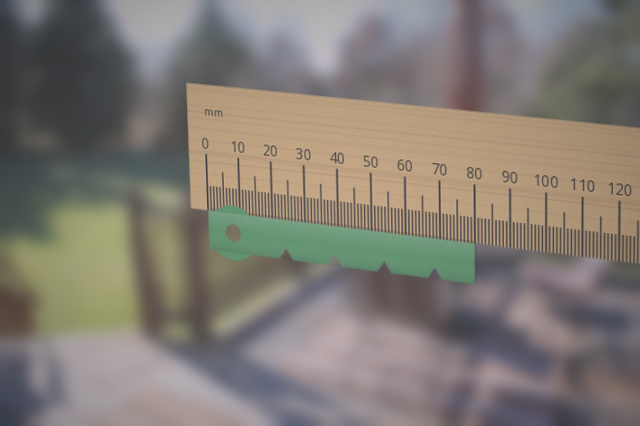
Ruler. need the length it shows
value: 80 mm
